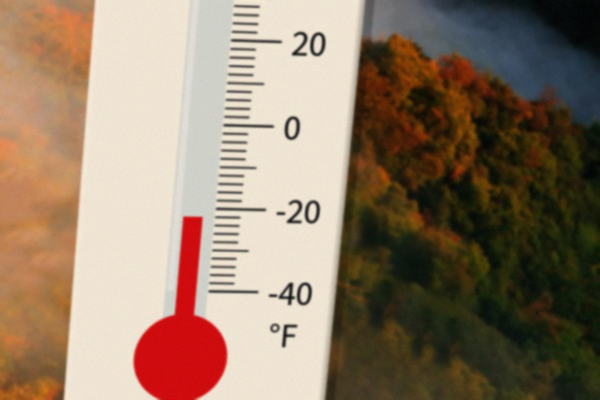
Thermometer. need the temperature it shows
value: -22 °F
